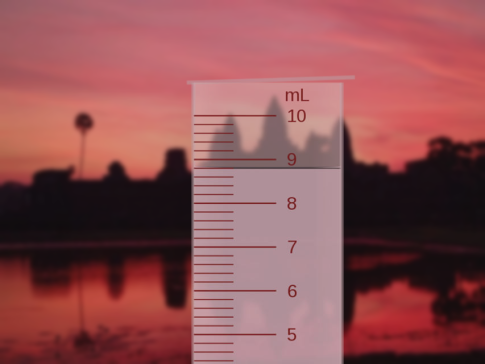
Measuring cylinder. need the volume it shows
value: 8.8 mL
